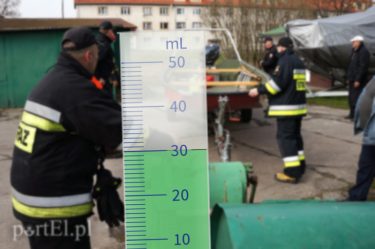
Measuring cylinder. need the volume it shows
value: 30 mL
